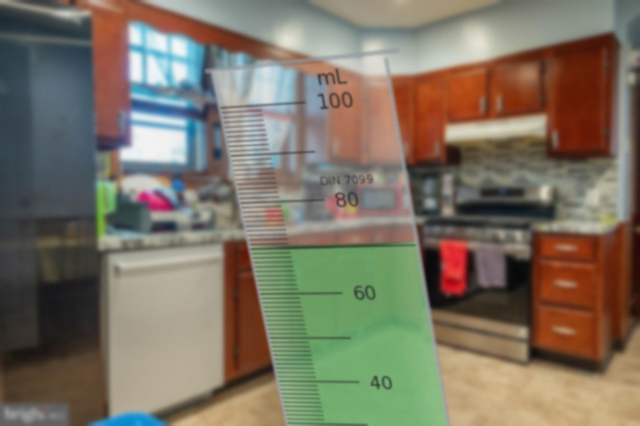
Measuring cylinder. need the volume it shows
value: 70 mL
